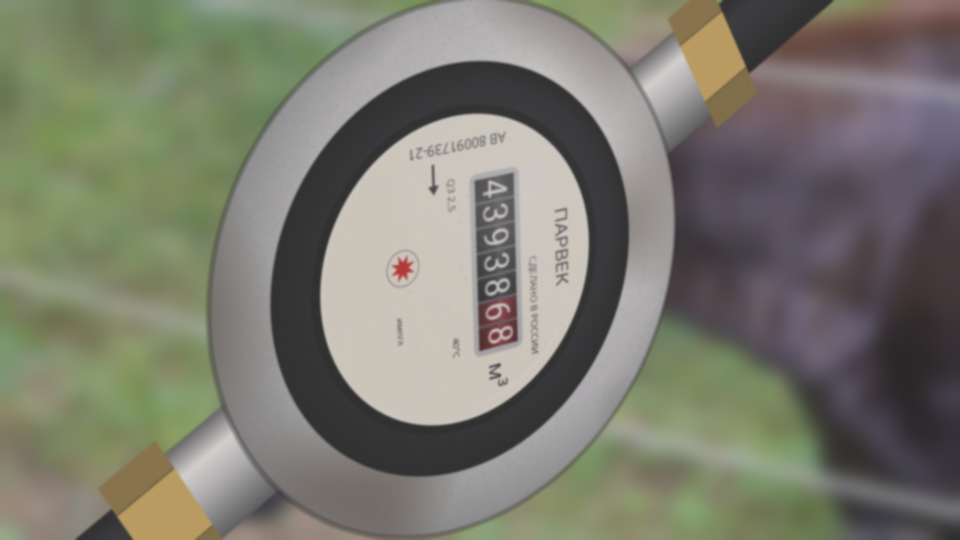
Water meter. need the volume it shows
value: 43938.68 m³
